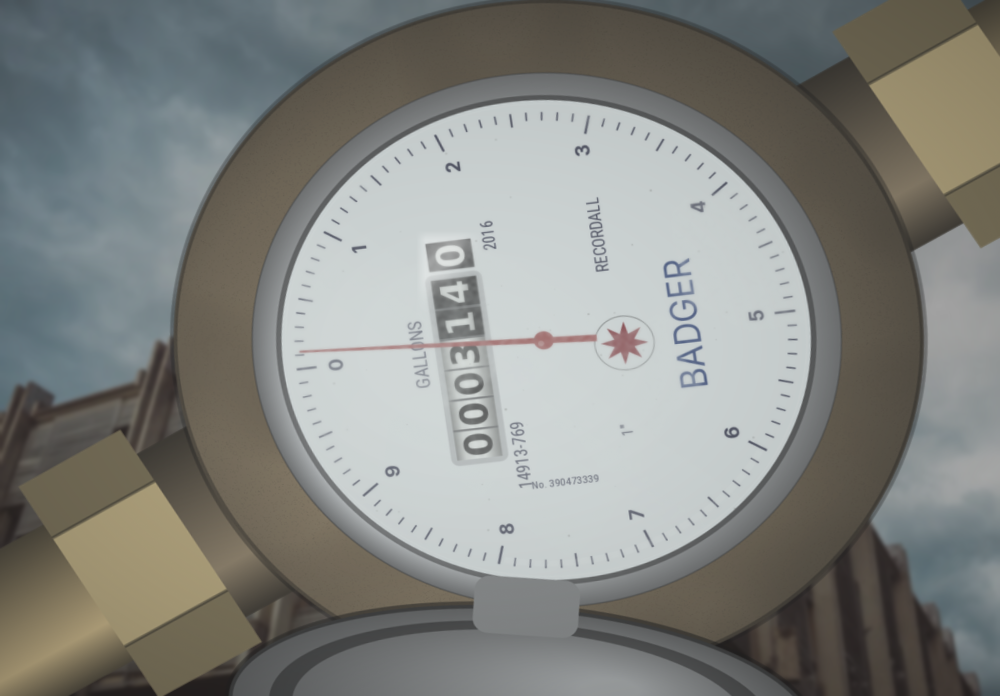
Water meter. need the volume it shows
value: 3140.1 gal
